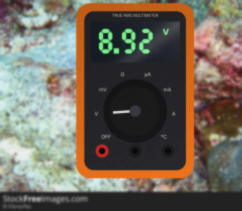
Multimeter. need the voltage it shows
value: 8.92 V
